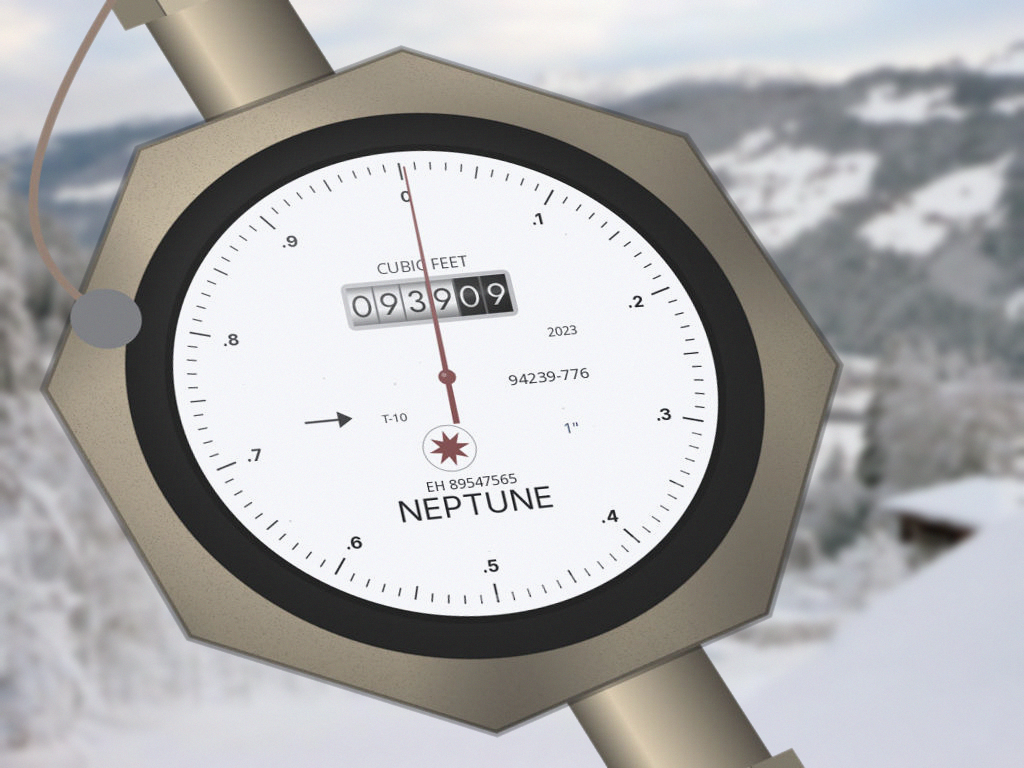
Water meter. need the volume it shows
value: 93909.00 ft³
